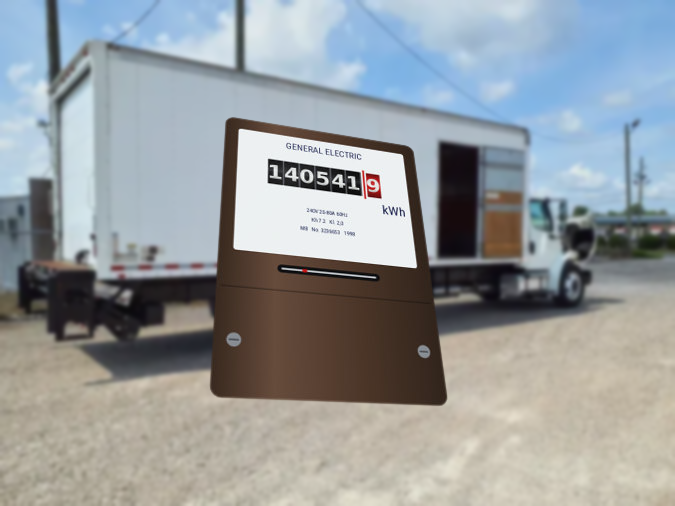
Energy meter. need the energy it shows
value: 140541.9 kWh
